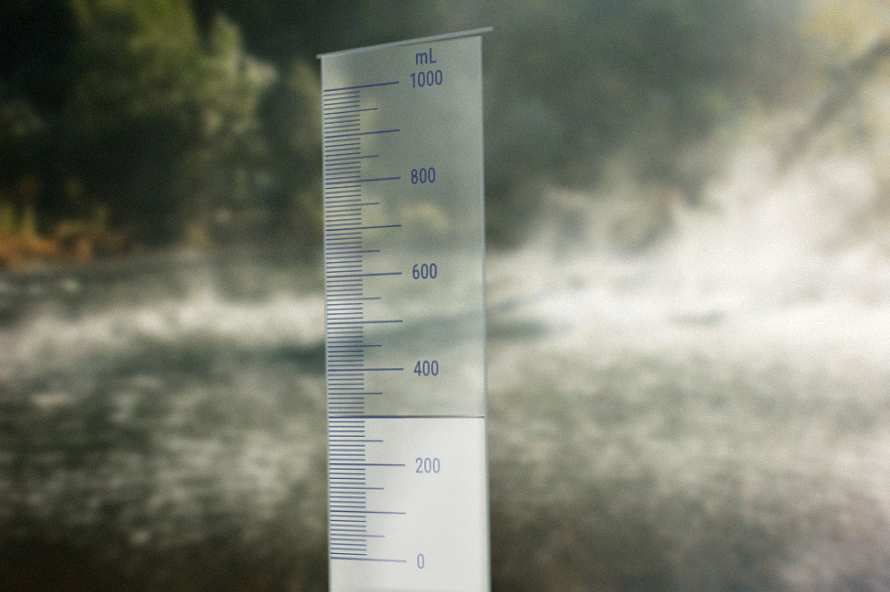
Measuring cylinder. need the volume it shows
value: 300 mL
